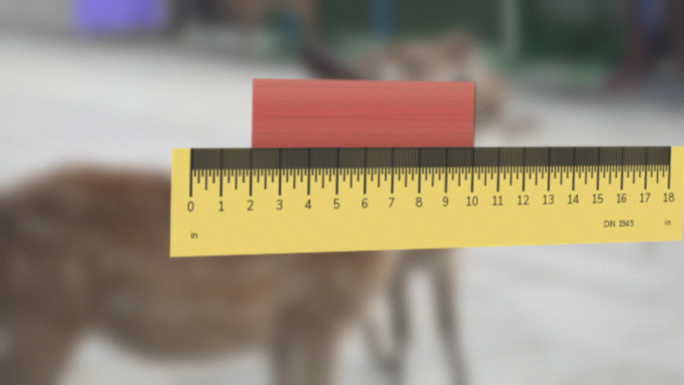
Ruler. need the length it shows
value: 8 in
